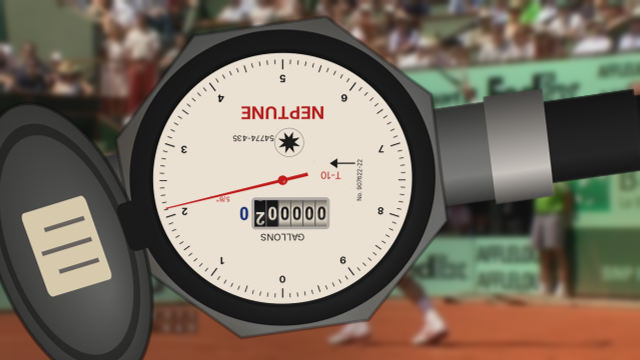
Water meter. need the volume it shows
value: 22.1 gal
